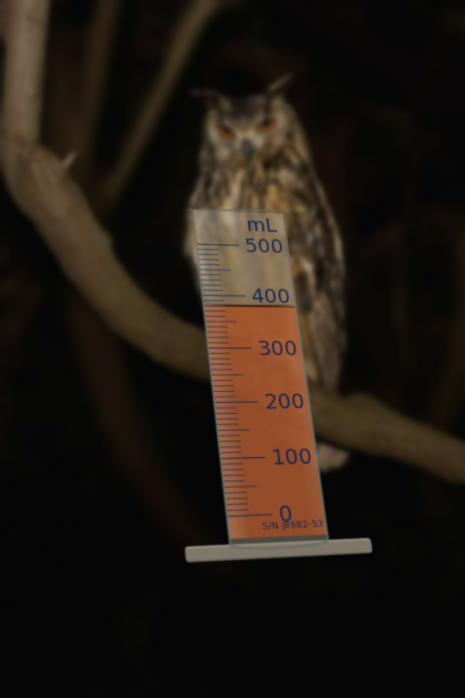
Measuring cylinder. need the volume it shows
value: 380 mL
